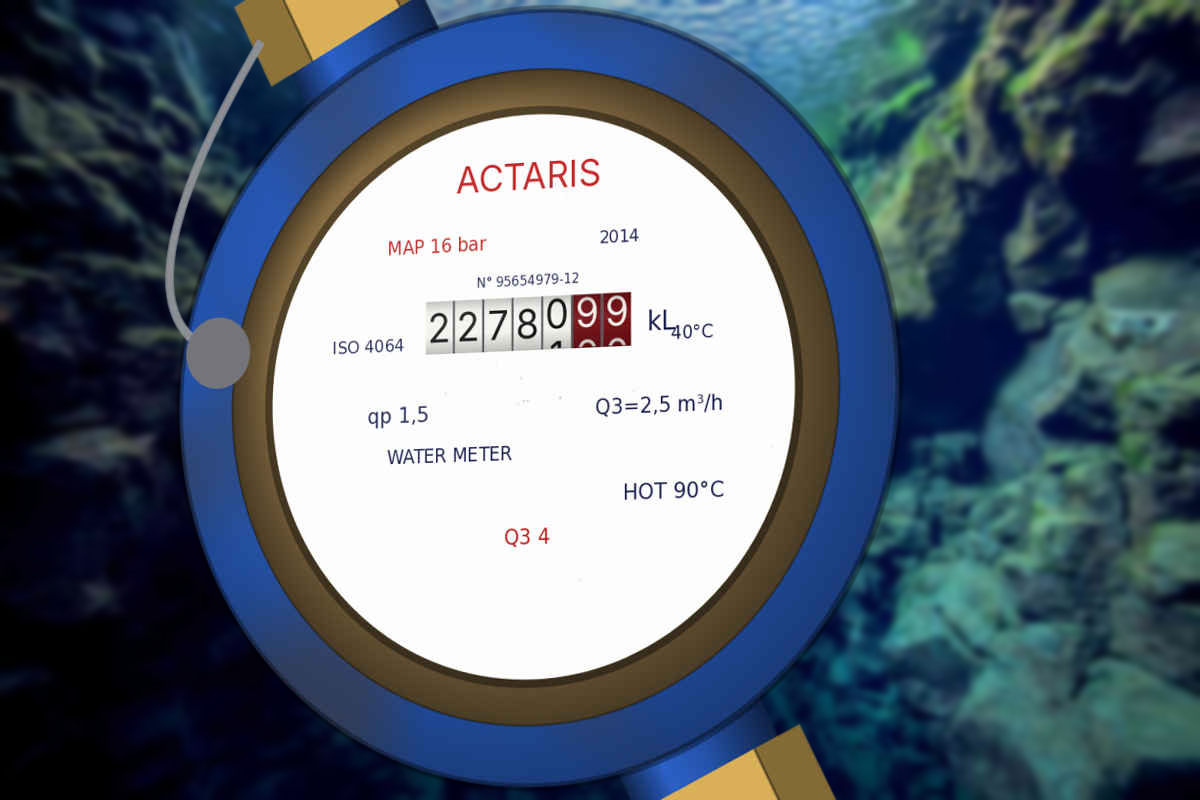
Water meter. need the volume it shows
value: 22780.99 kL
